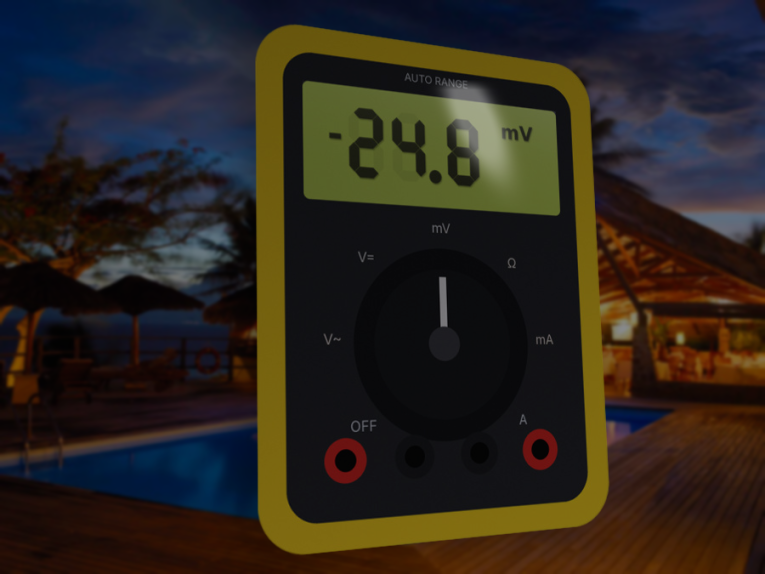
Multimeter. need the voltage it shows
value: -24.8 mV
